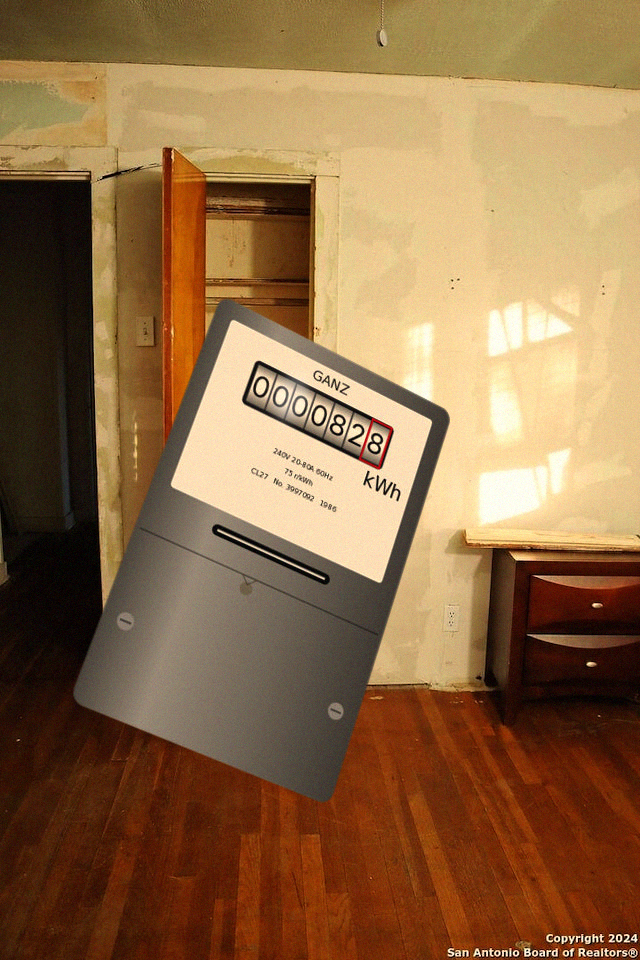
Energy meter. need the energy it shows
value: 82.8 kWh
